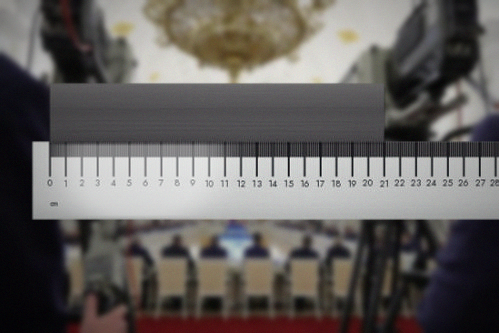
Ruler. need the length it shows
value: 21 cm
